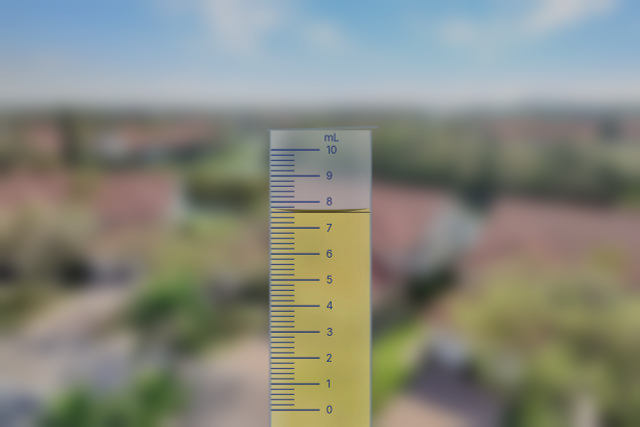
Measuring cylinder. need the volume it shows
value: 7.6 mL
